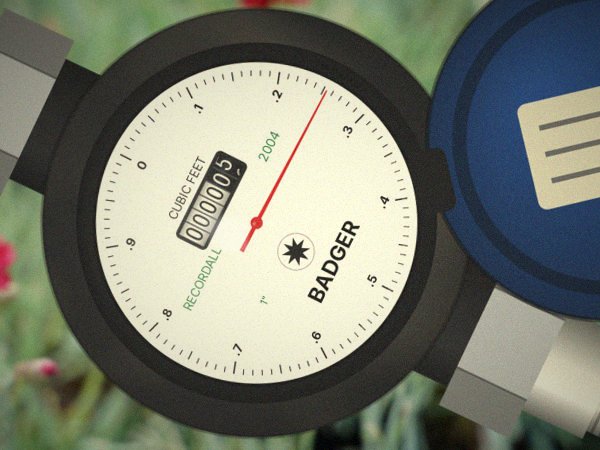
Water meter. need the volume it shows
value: 5.25 ft³
